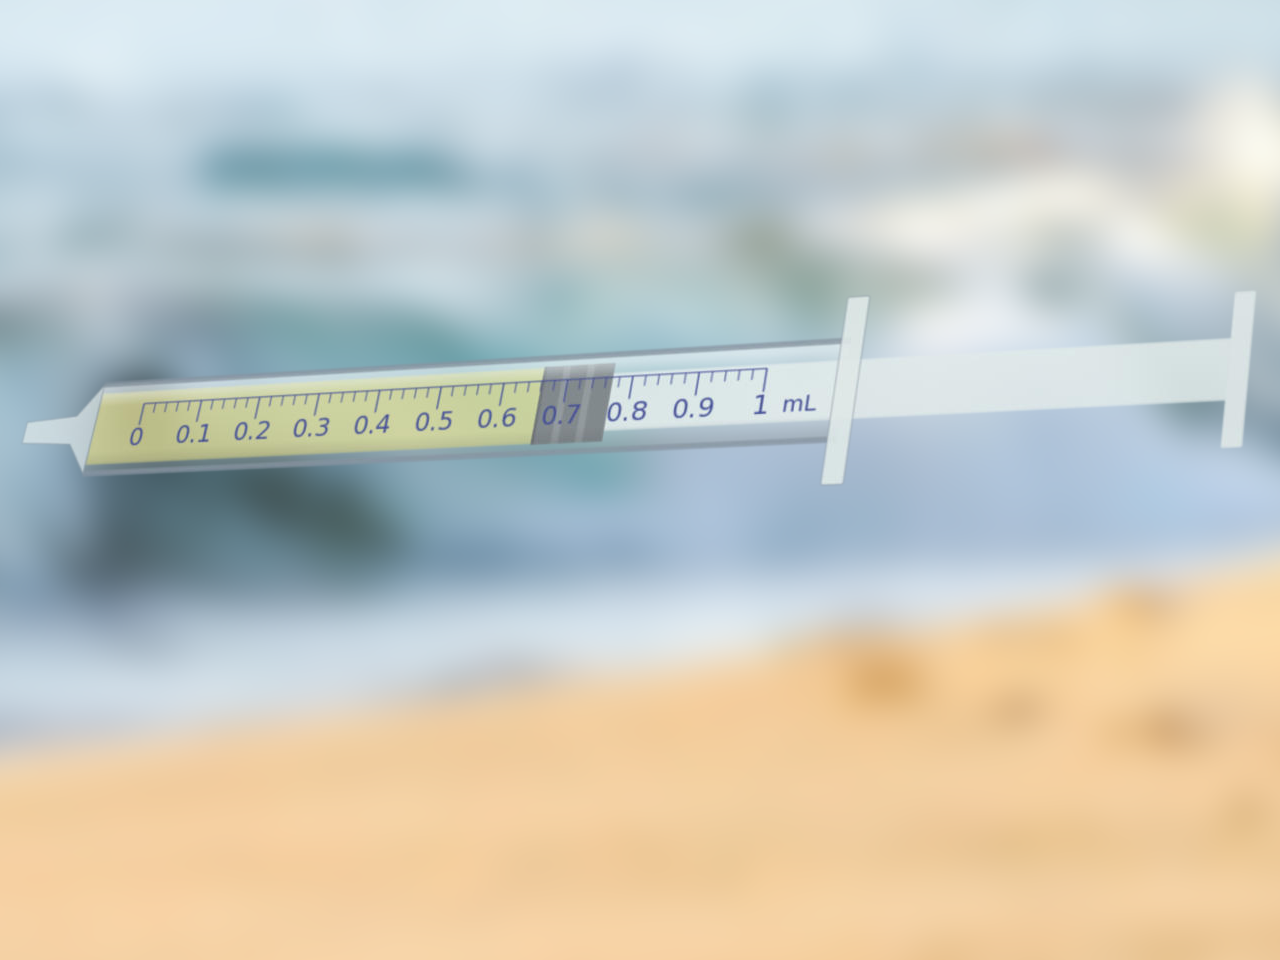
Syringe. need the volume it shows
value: 0.66 mL
